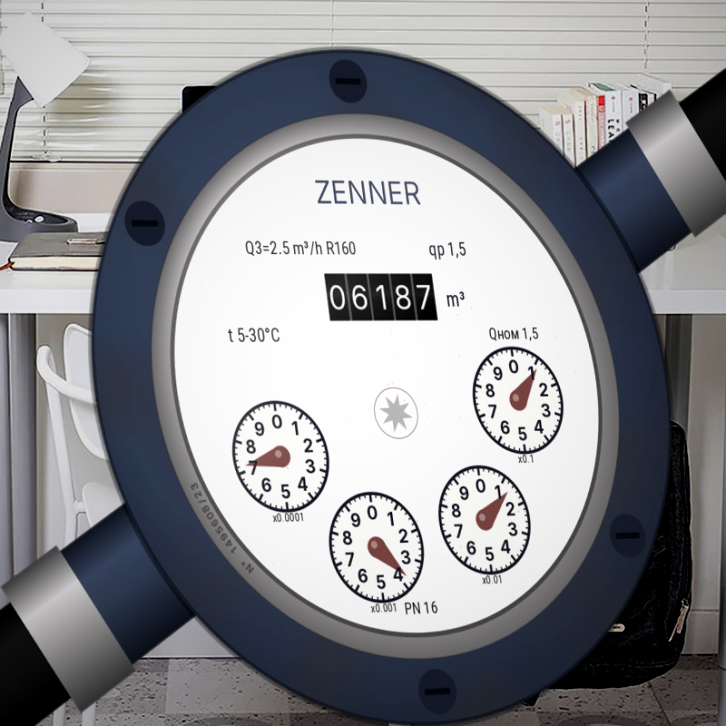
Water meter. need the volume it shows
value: 6187.1137 m³
